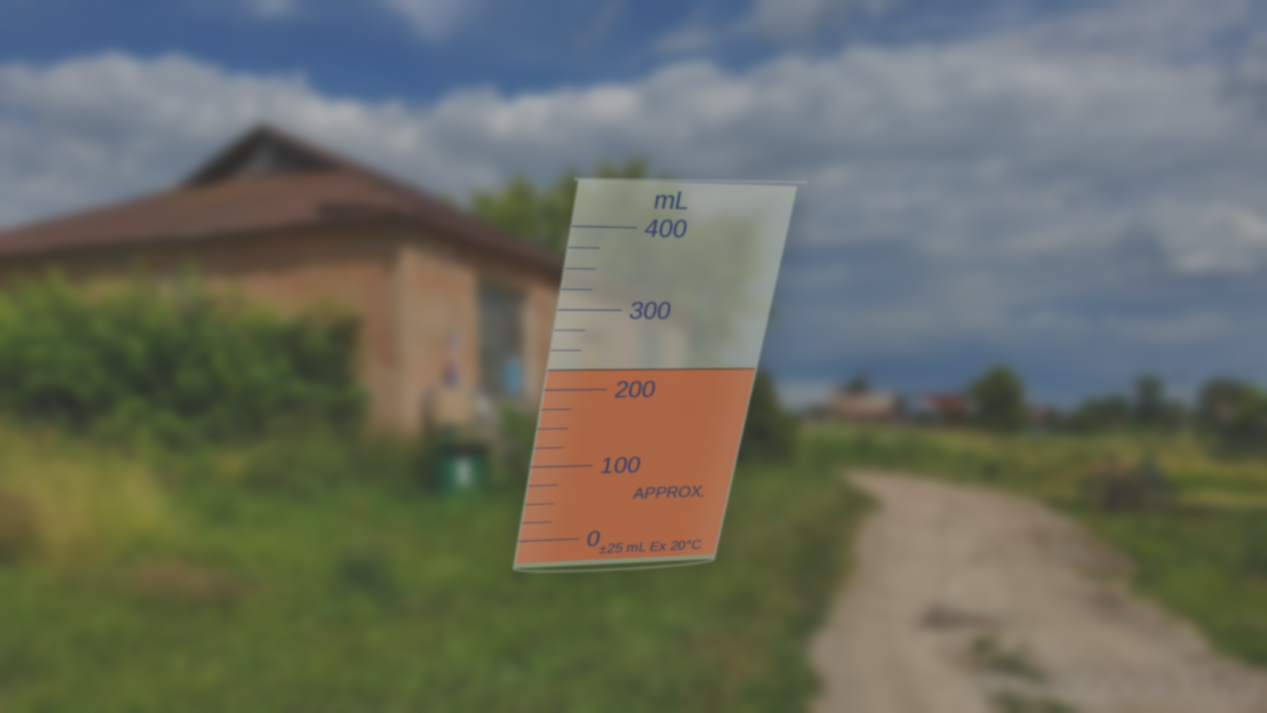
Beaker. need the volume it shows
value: 225 mL
